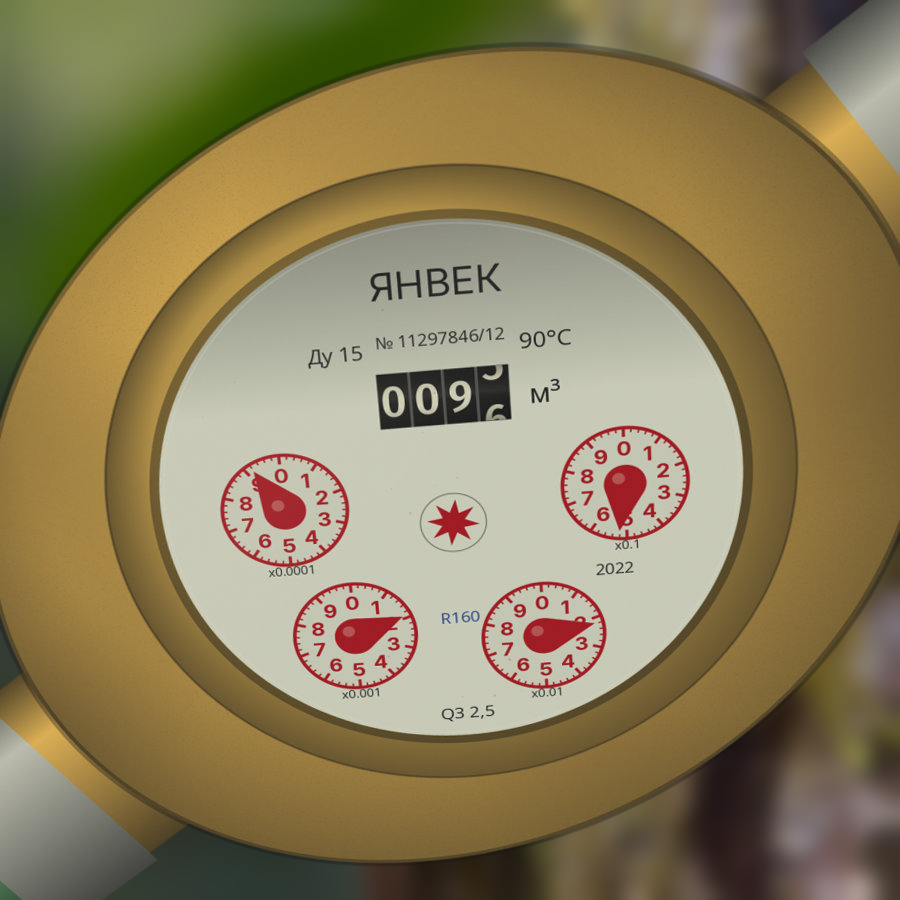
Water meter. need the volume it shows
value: 95.5219 m³
